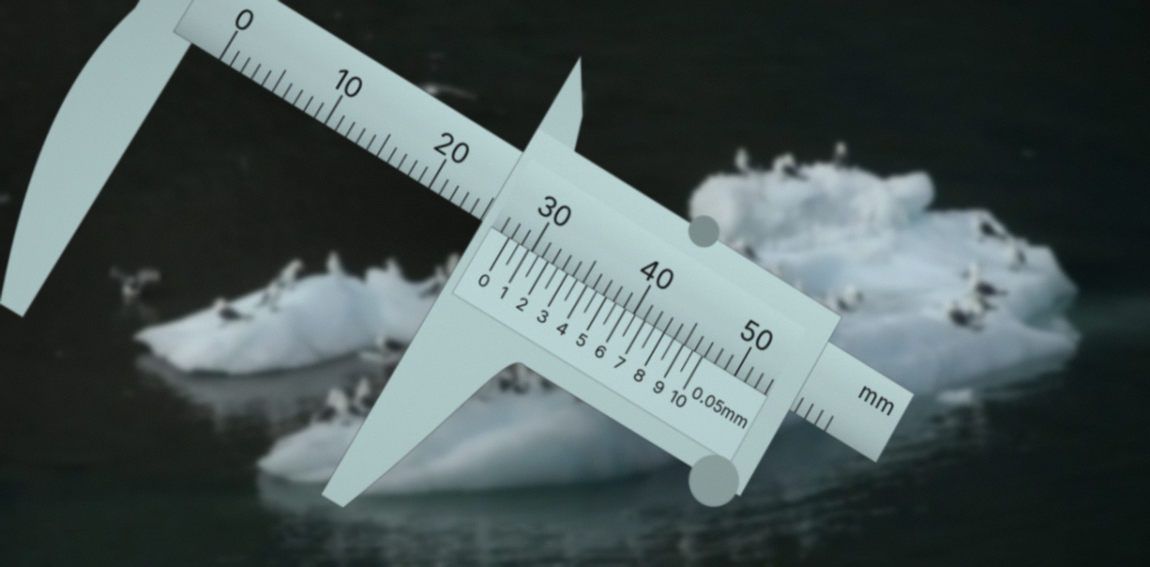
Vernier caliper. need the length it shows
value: 27.8 mm
